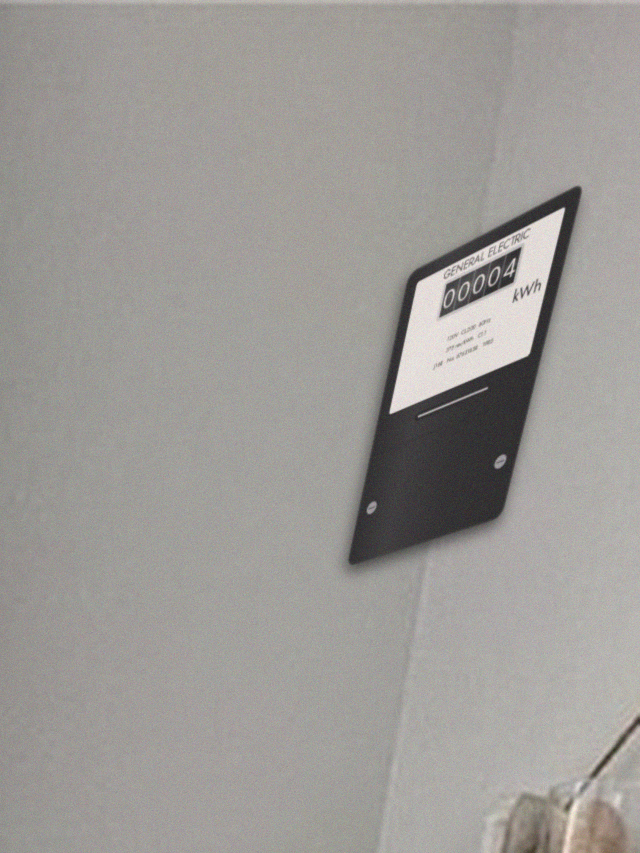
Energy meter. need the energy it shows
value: 4 kWh
